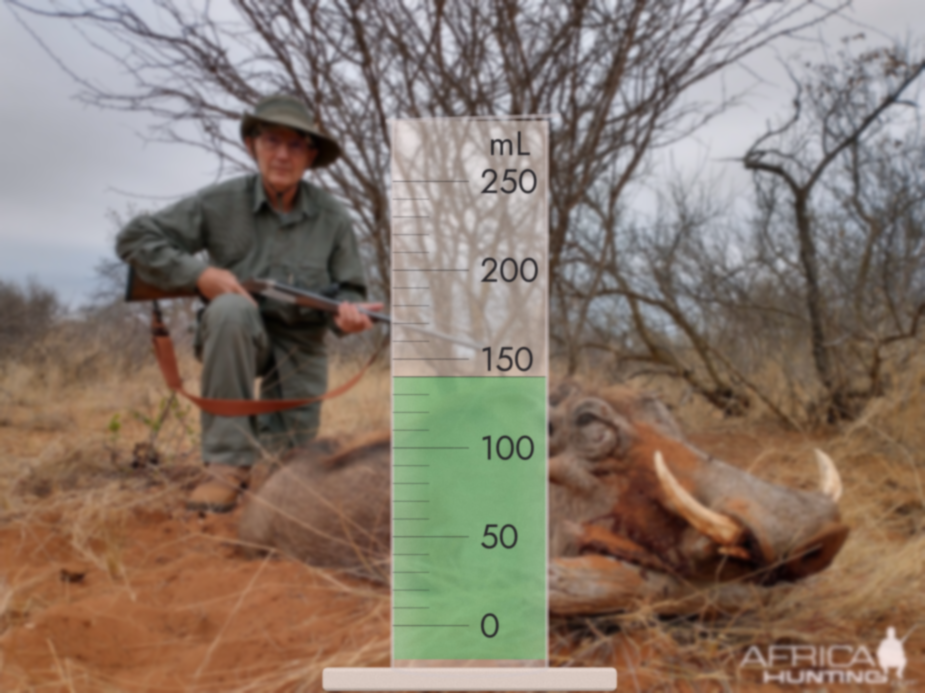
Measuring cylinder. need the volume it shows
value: 140 mL
